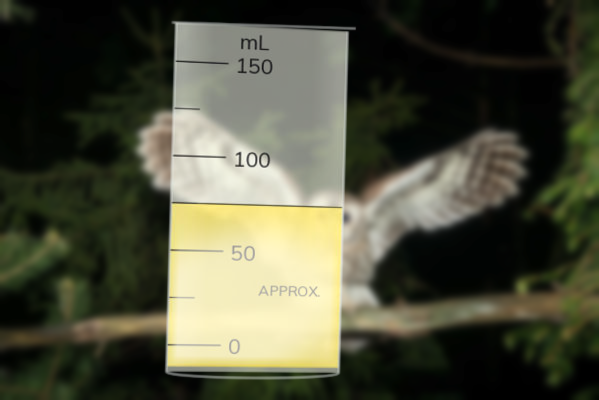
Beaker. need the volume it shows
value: 75 mL
